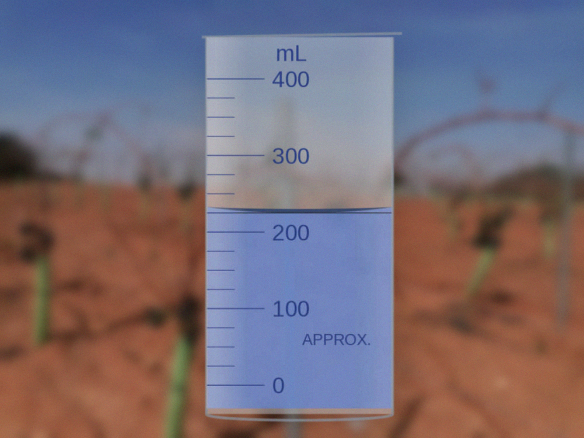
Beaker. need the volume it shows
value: 225 mL
